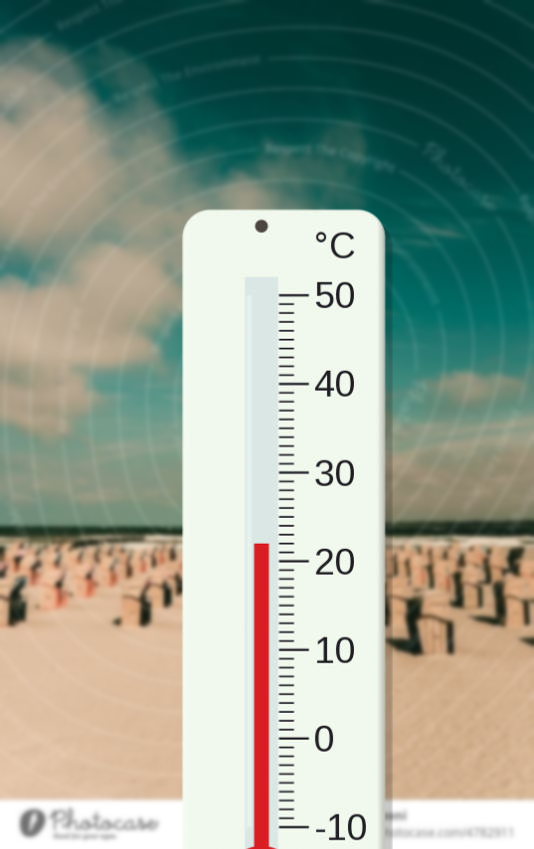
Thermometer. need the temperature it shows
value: 22 °C
